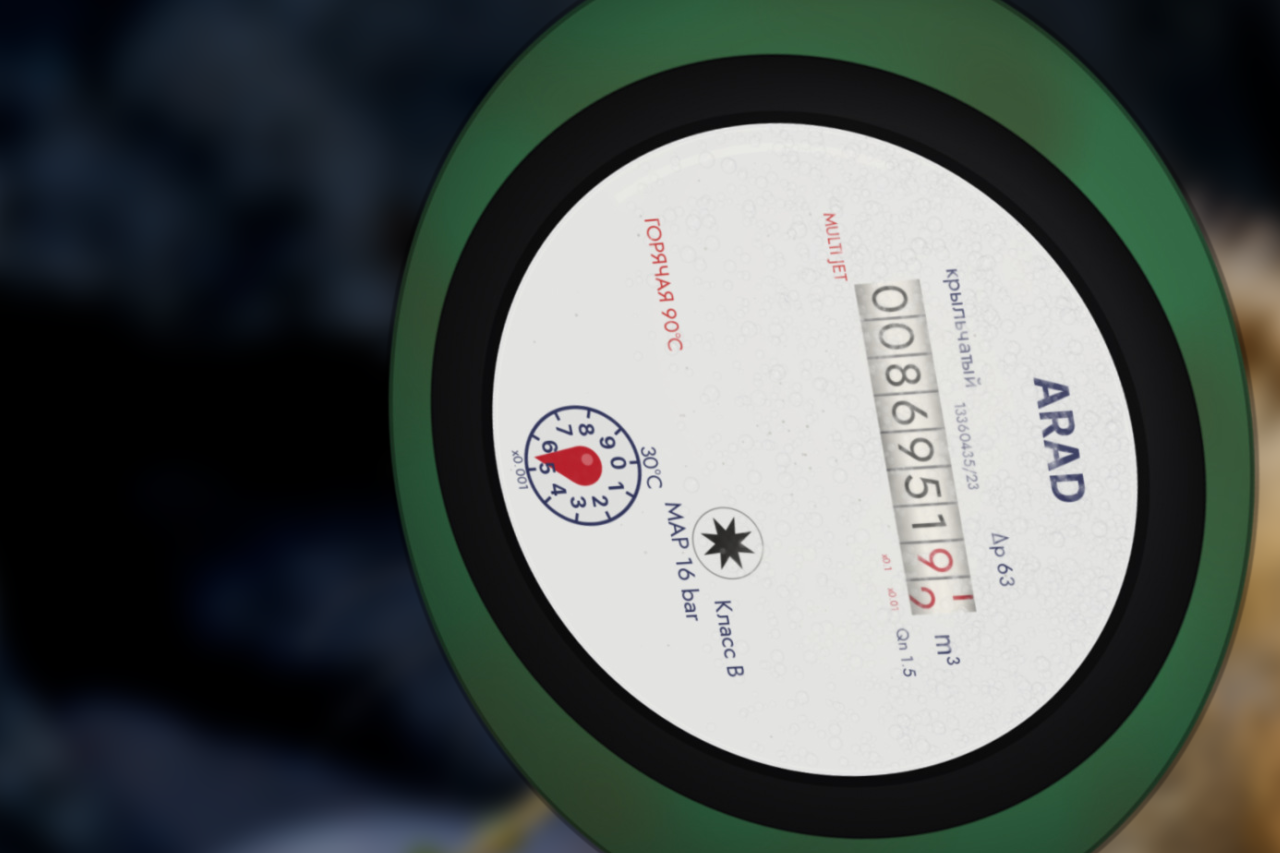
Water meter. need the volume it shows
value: 86951.915 m³
